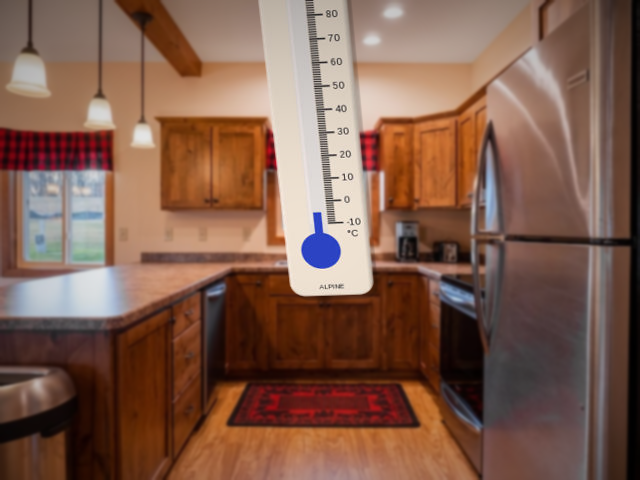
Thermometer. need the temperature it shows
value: -5 °C
